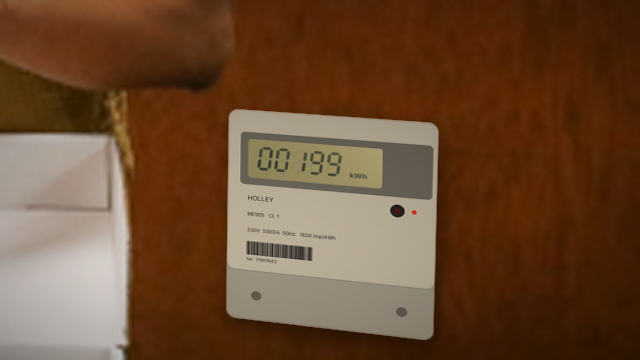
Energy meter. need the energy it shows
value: 199 kWh
